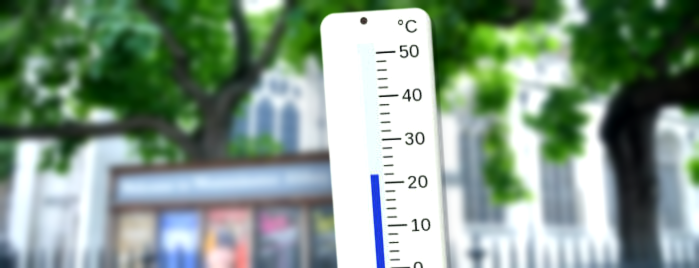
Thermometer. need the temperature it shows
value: 22 °C
